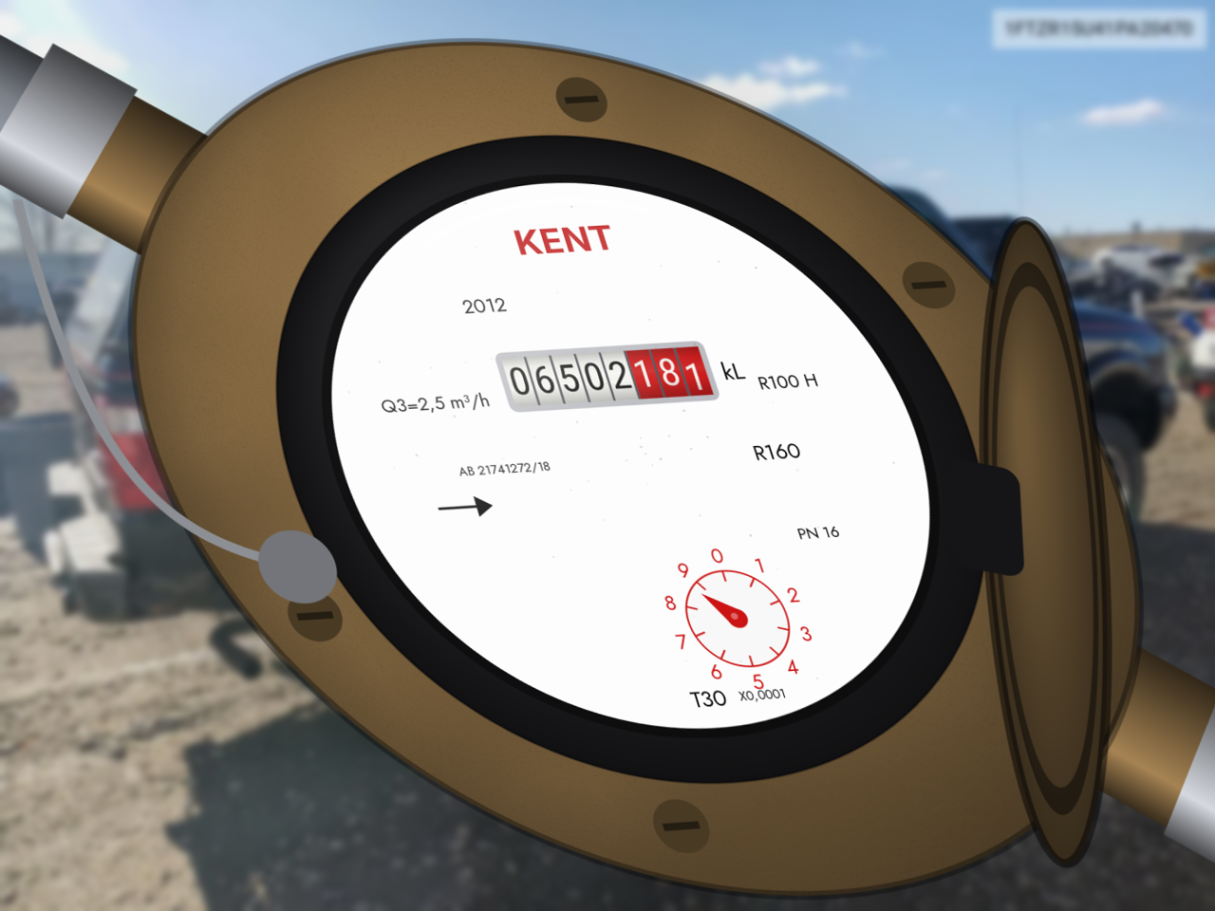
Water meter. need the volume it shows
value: 6502.1808 kL
